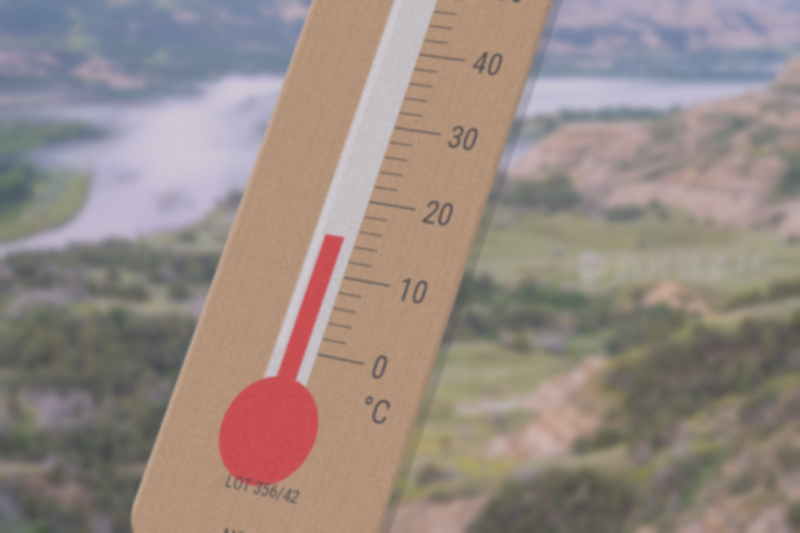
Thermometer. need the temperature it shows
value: 15 °C
